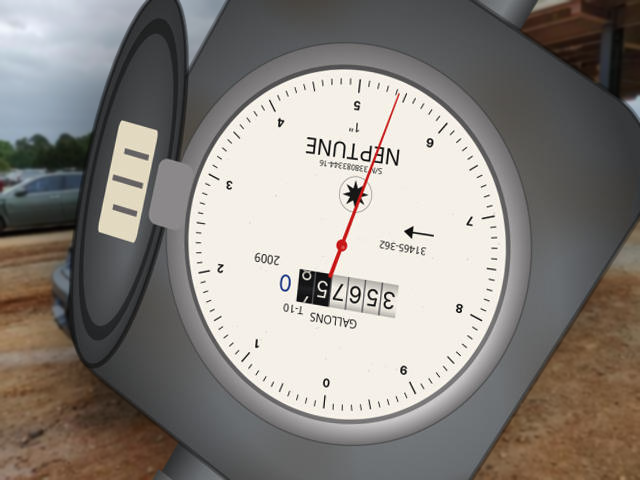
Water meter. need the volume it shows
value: 3567575.4 gal
